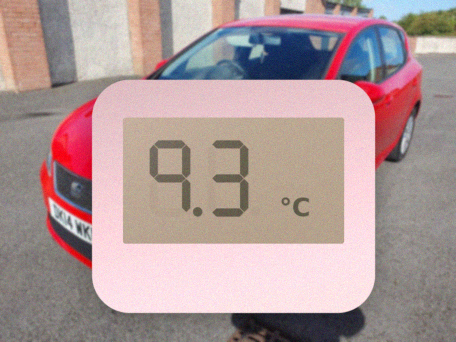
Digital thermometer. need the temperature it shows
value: 9.3 °C
